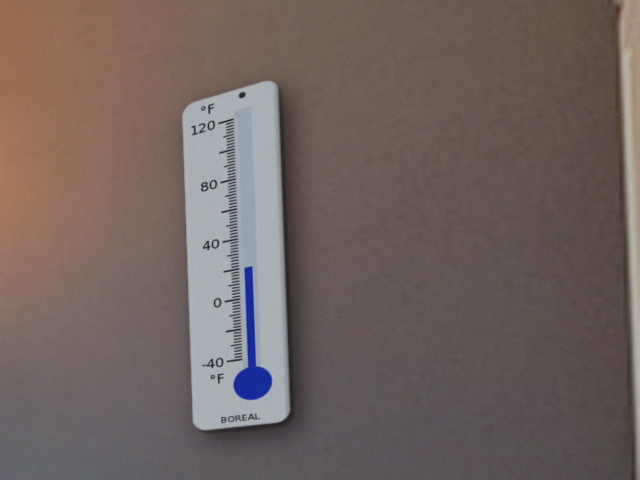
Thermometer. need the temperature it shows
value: 20 °F
